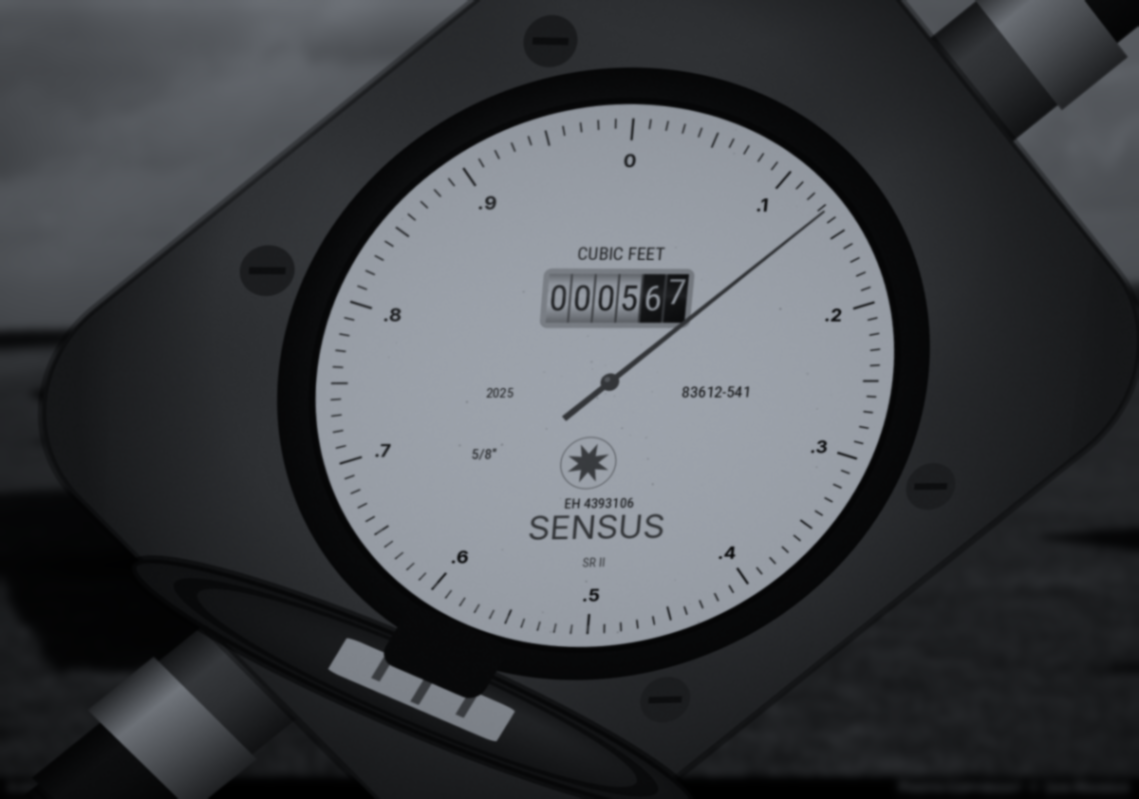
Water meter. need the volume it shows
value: 567.13 ft³
